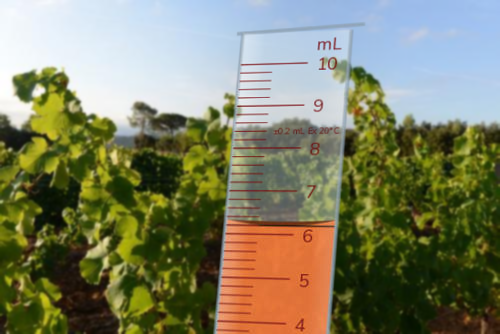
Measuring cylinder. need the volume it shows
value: 6.2 mL
